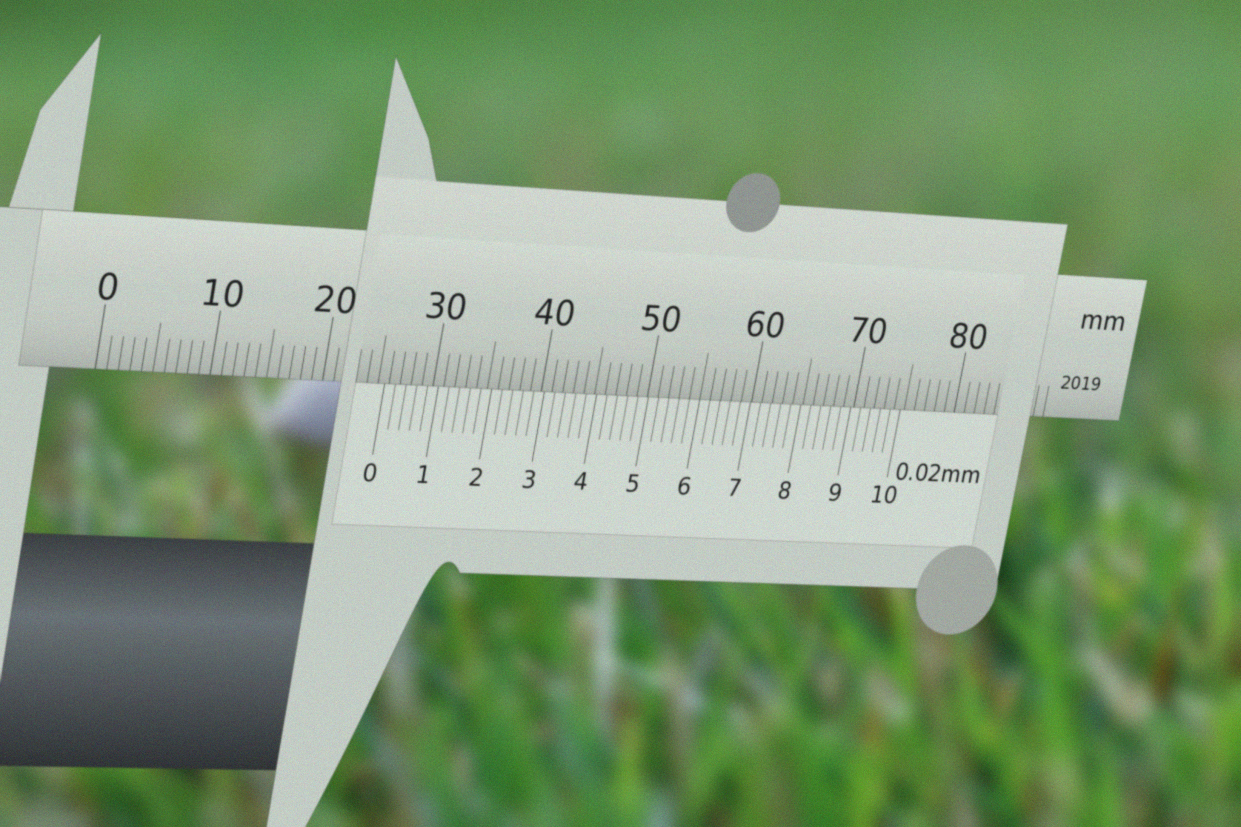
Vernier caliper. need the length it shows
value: 25.6 mm
